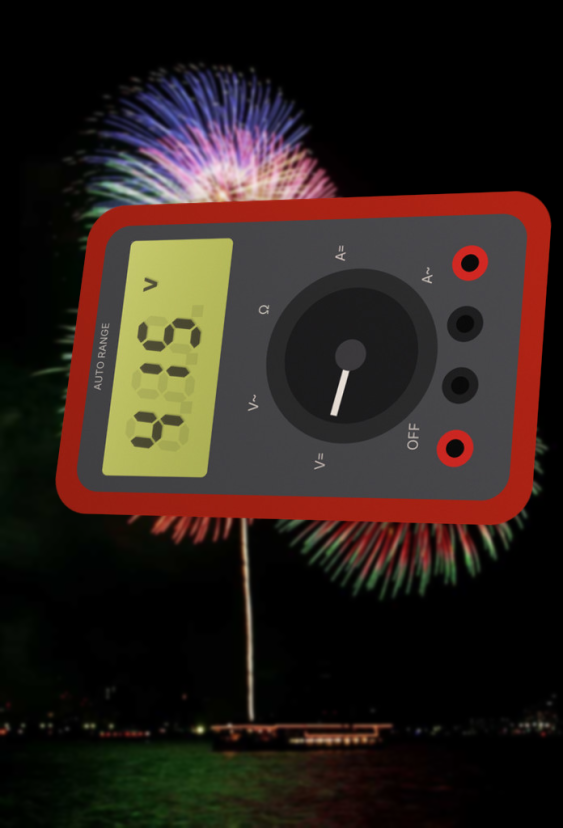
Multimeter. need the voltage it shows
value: 415 V
